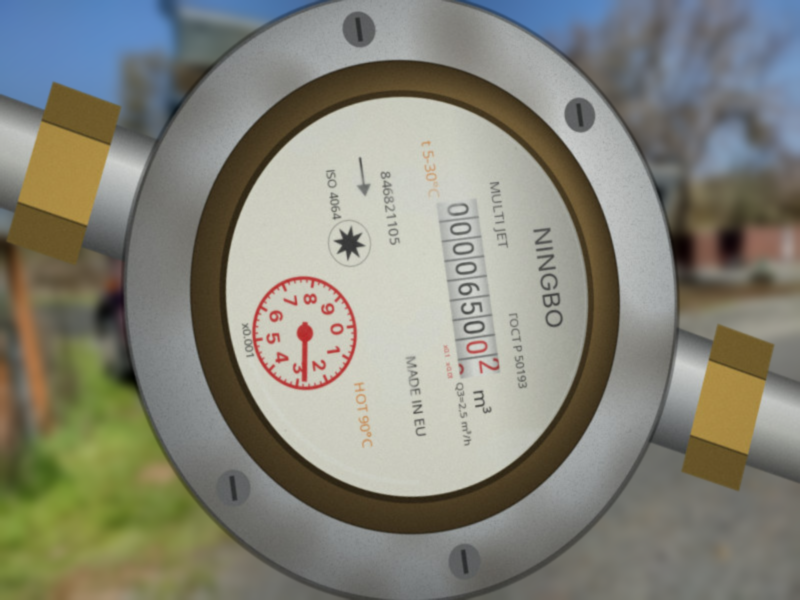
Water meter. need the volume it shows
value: 650.022 m³
